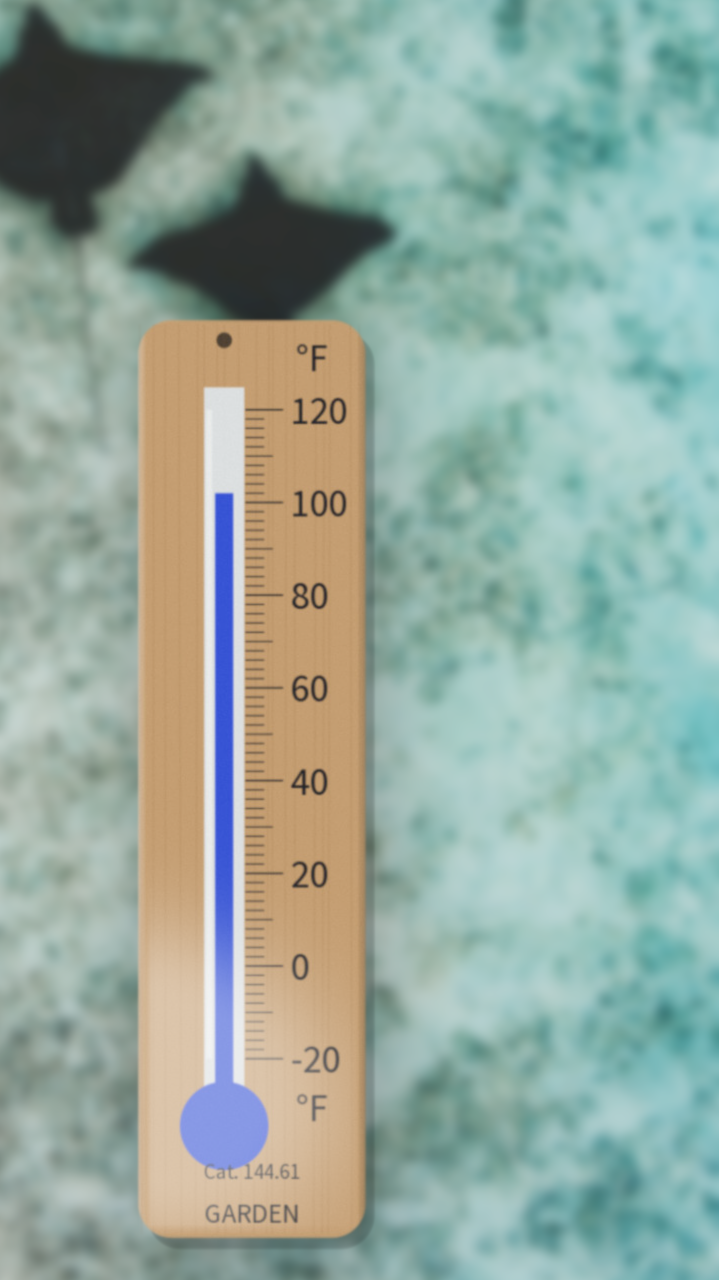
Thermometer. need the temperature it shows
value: 102 °F
